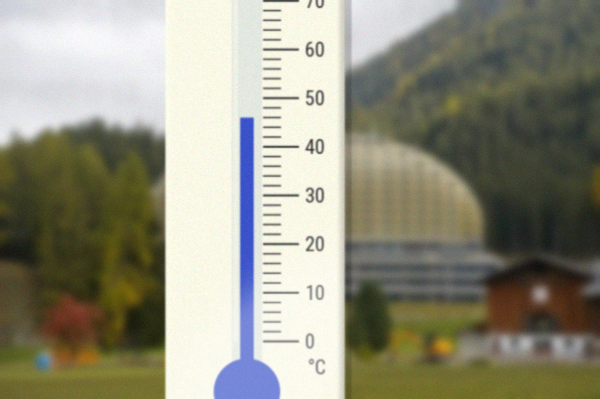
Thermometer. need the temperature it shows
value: 46 °C
